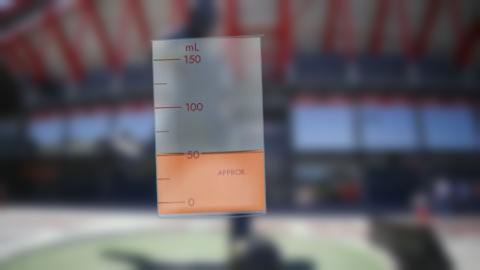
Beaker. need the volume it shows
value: 50 mL
